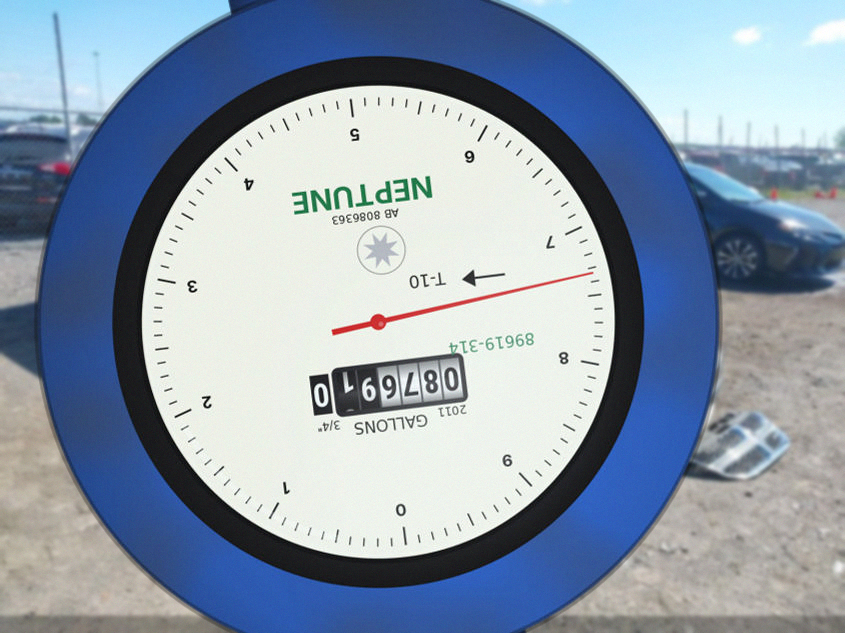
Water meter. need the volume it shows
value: 876907.3 gal
